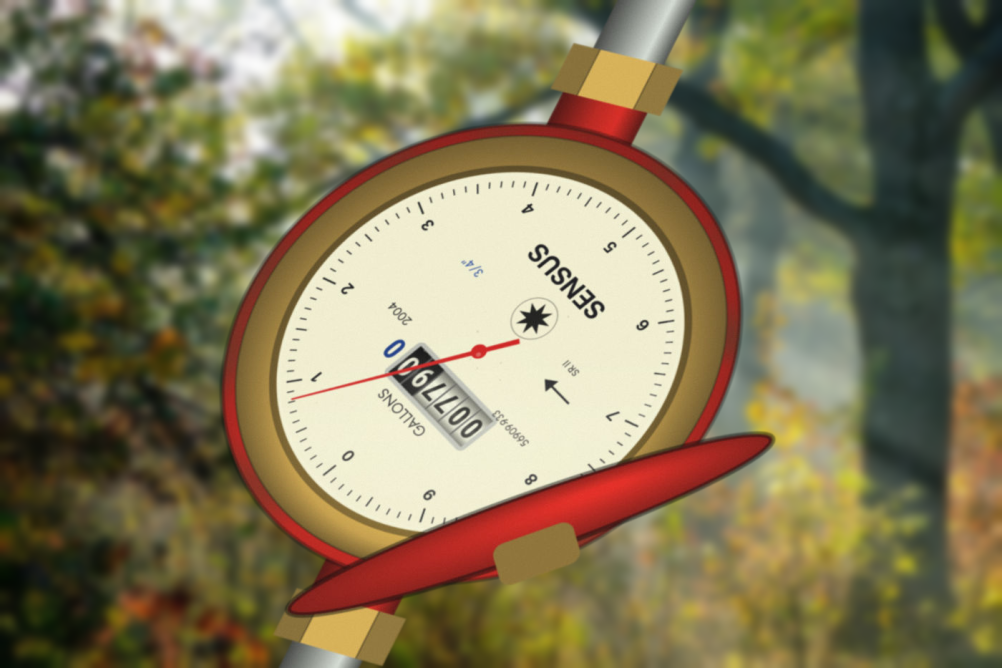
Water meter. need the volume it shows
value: 77900.8 gal
